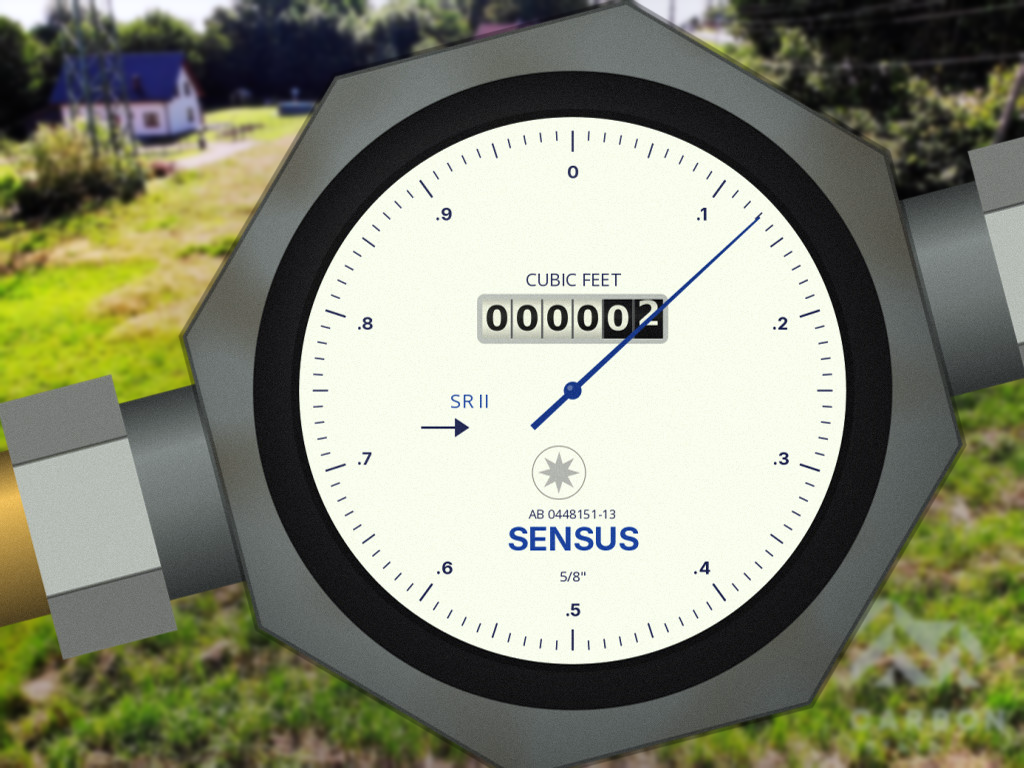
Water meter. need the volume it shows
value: 2.13 ft³
